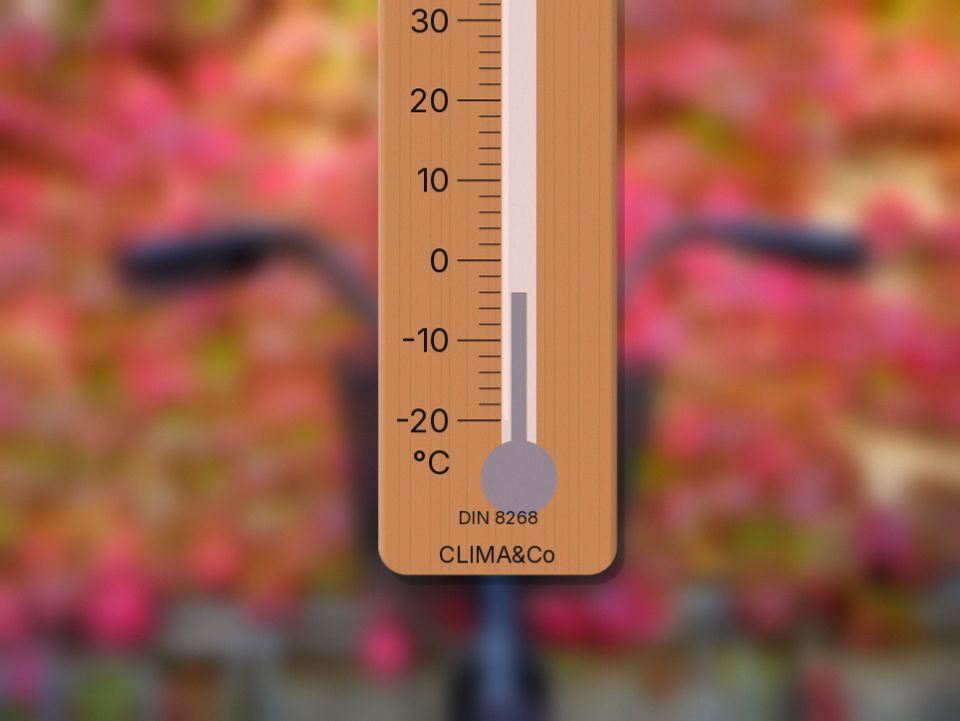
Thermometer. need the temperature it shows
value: -4 °C
